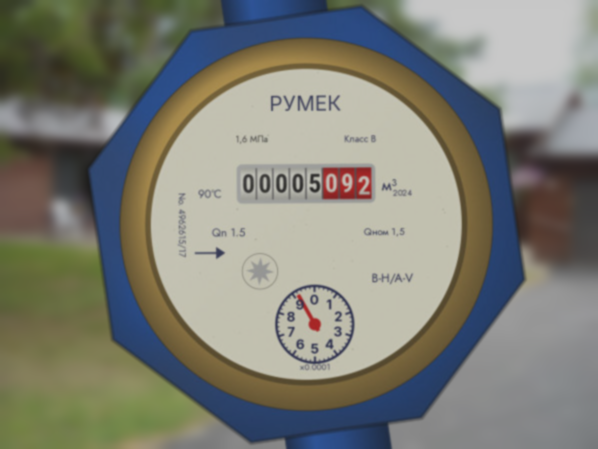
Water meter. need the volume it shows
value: 5.0919 m³
